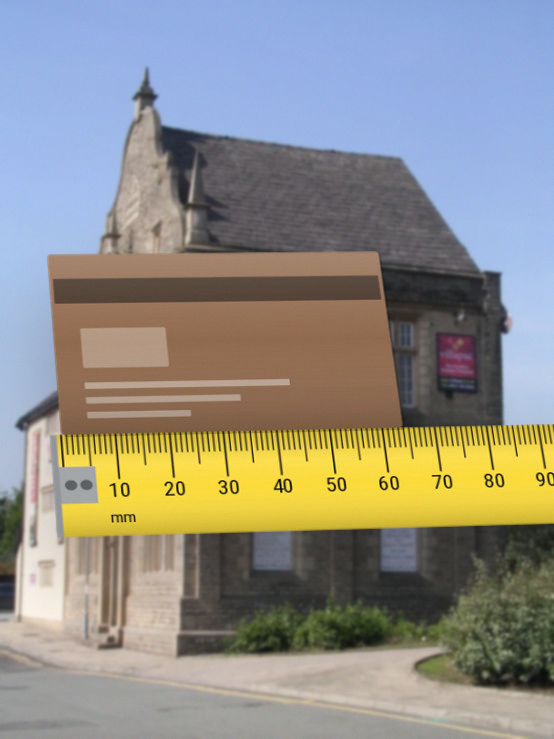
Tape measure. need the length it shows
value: 64 mm
